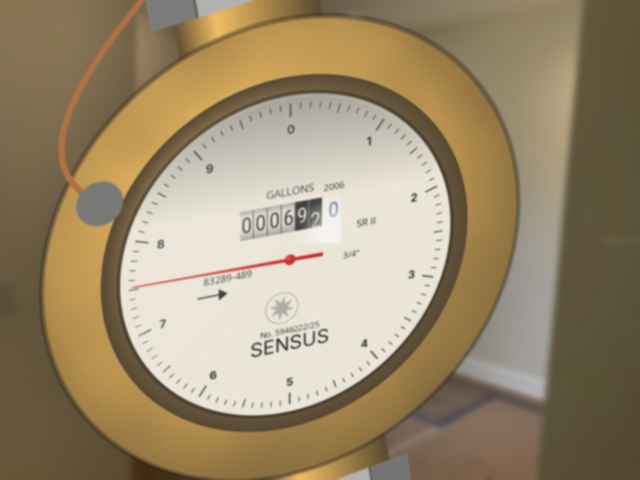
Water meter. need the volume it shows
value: 6917.5 gal
